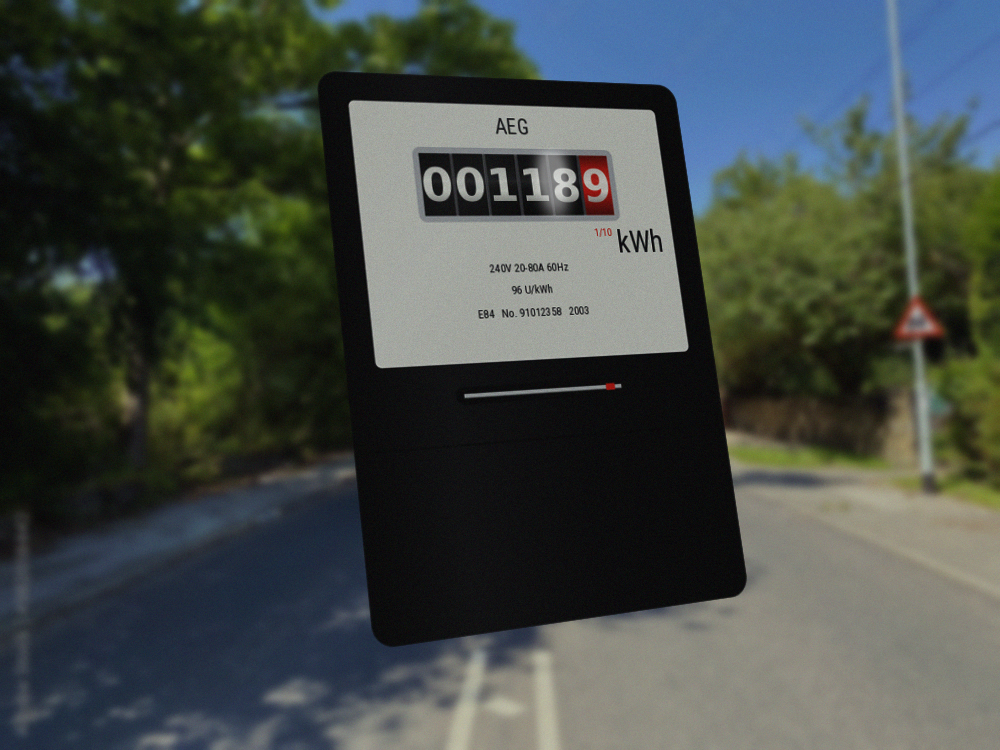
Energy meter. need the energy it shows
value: 118.9 kWh
